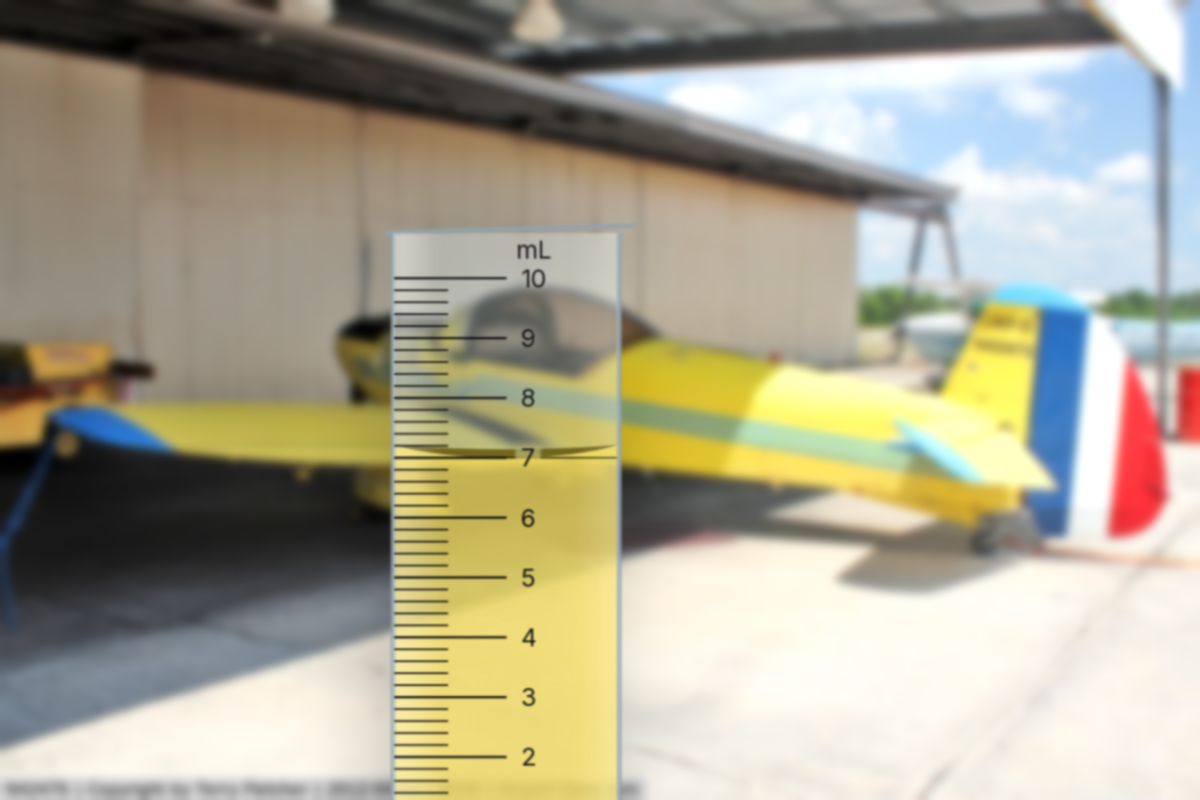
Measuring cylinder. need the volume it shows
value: 7 mL
